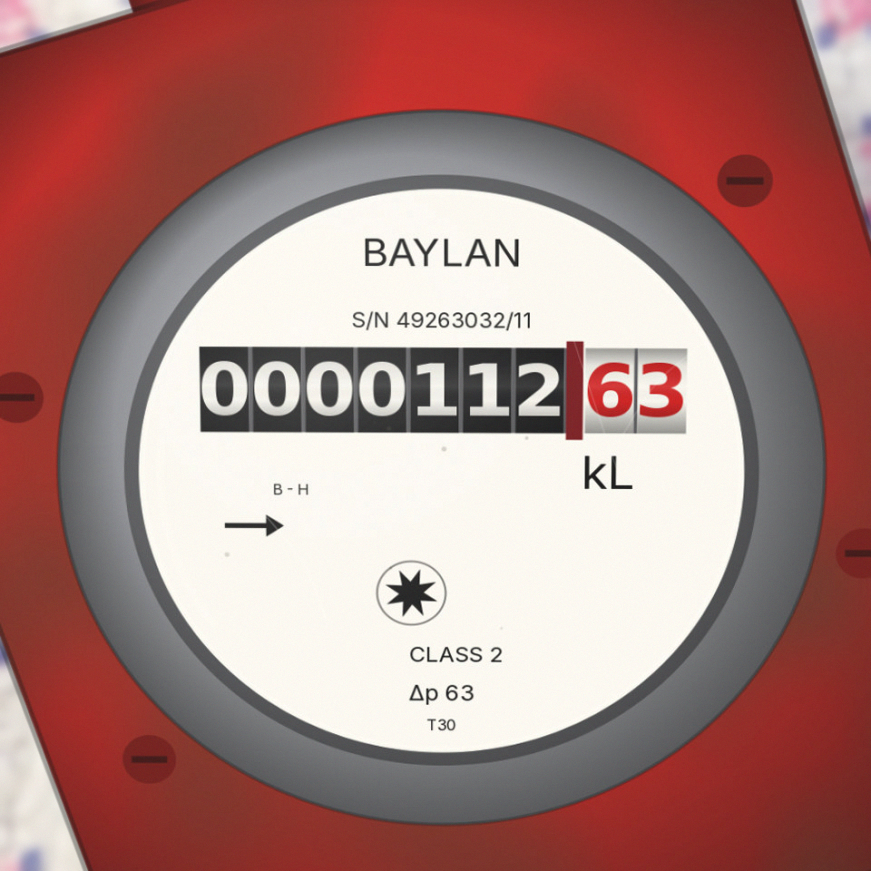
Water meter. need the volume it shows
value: 112.63 kL
